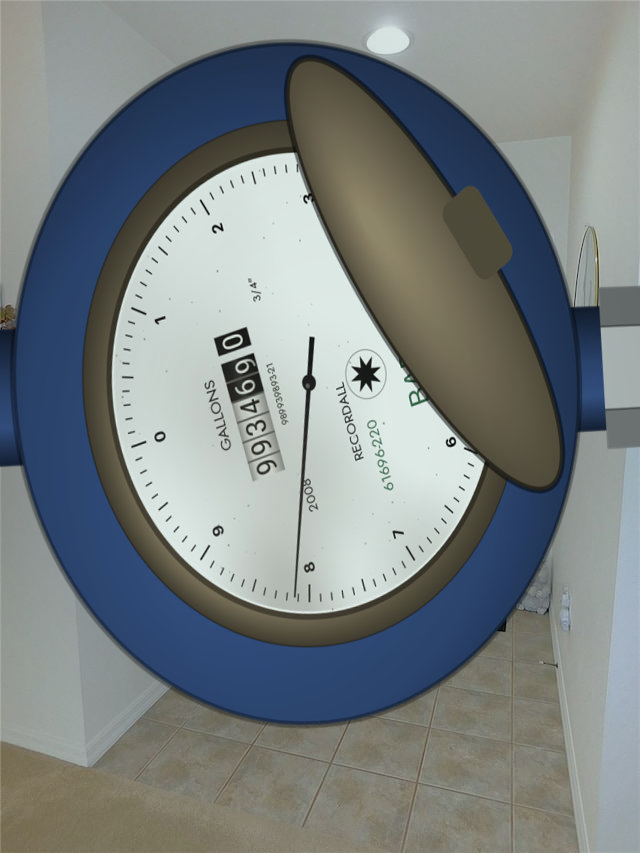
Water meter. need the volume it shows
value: 9934688.1 gal
